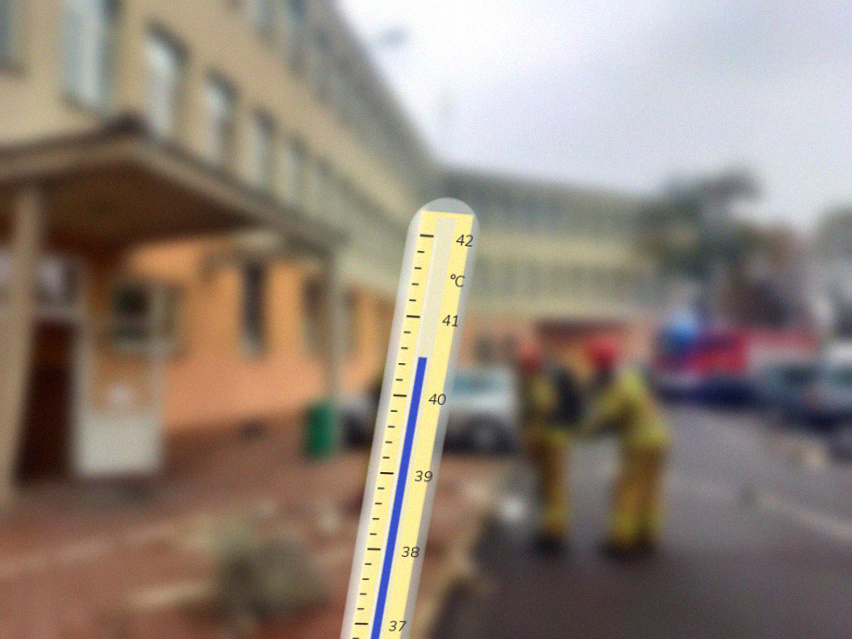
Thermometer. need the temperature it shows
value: 40.5 °C
